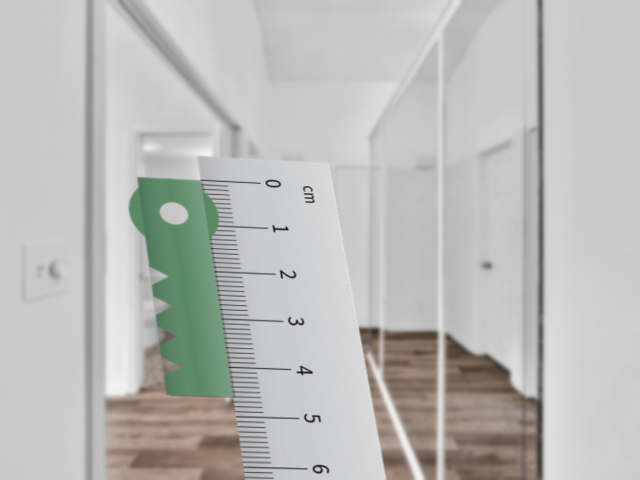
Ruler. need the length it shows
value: 4.6 cm
